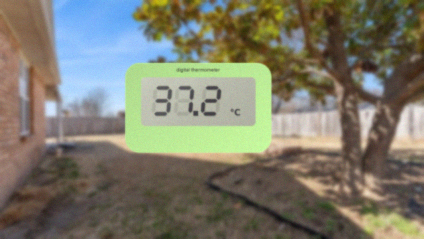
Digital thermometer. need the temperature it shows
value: 37.2 °C
